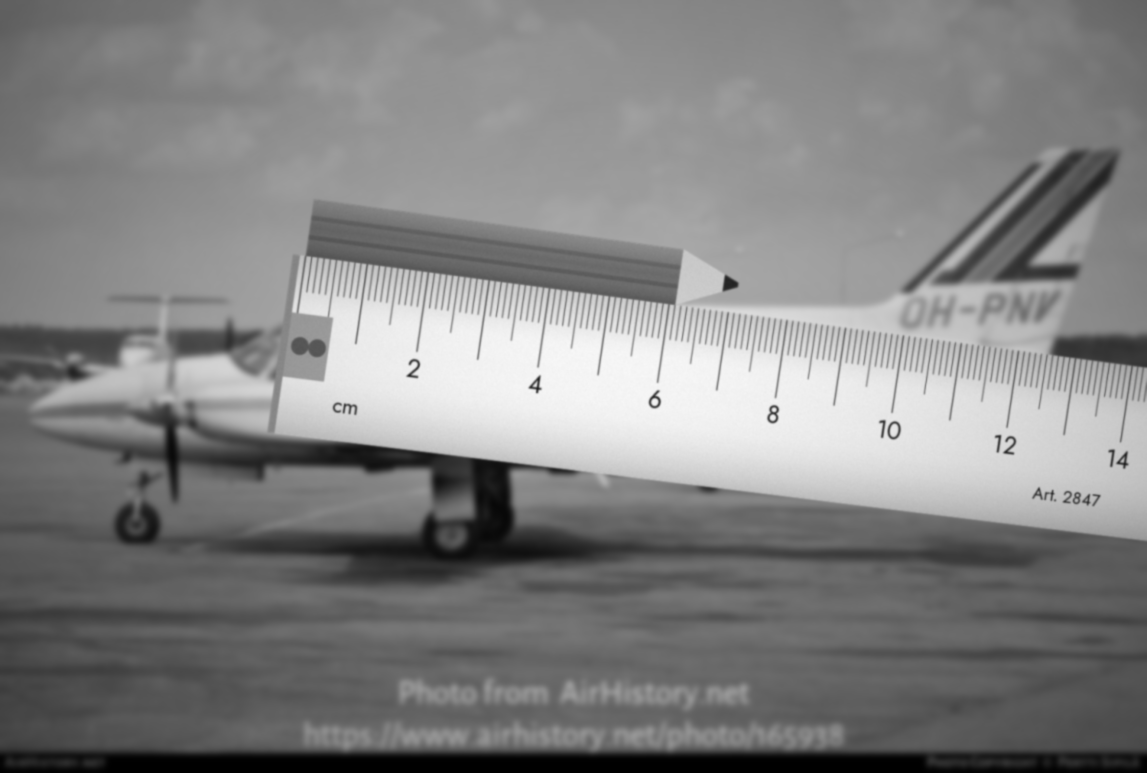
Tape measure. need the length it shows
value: 7.1 cm
